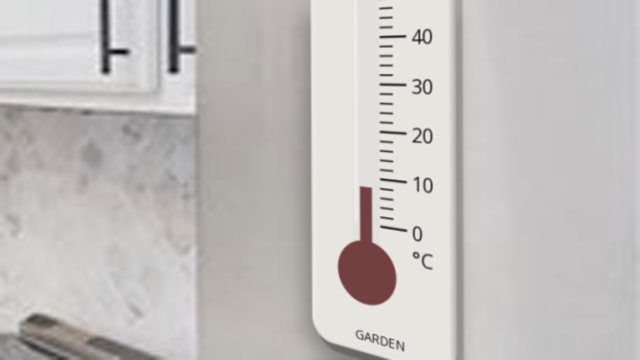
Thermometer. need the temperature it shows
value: 8 °C
